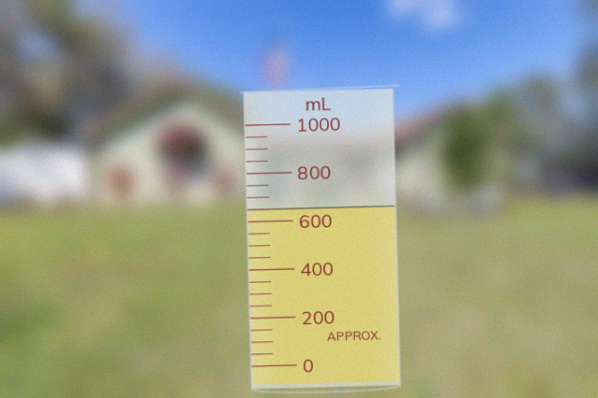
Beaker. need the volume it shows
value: 650 mL
